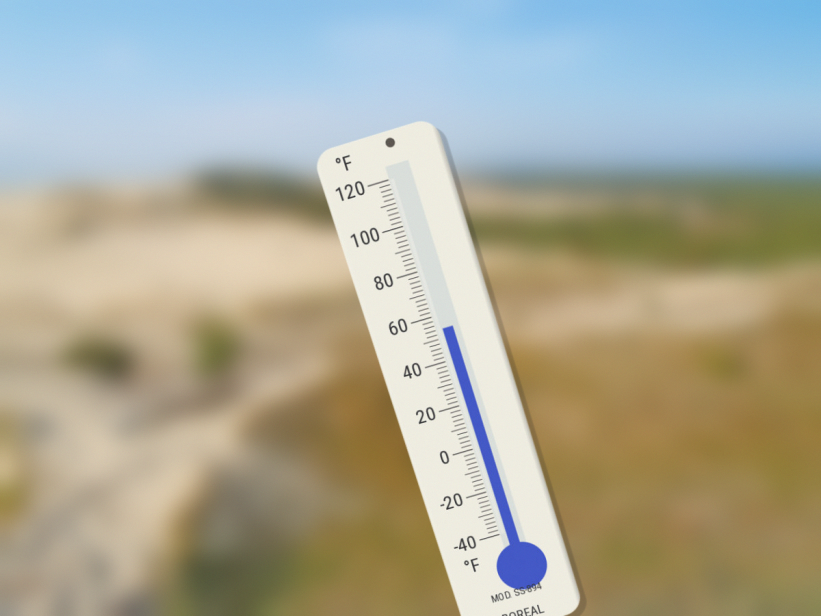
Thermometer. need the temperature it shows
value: 54 °F
